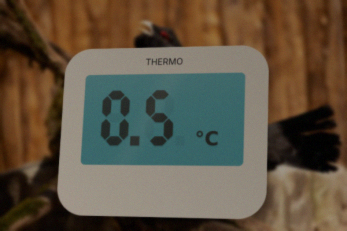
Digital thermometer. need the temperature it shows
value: 0.5 °C
